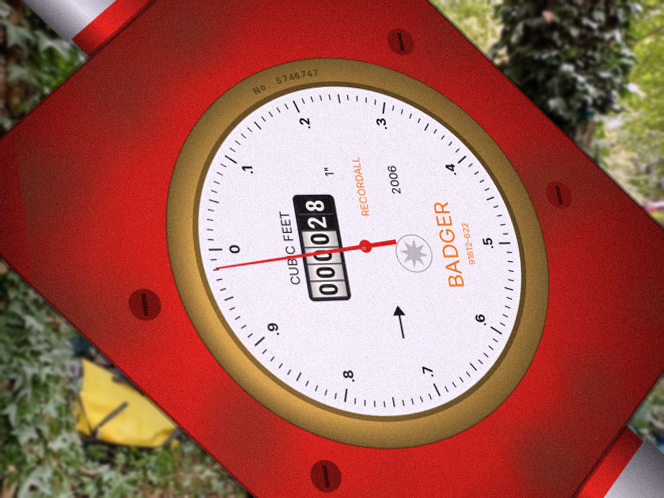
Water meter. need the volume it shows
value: 27.98 ft³
